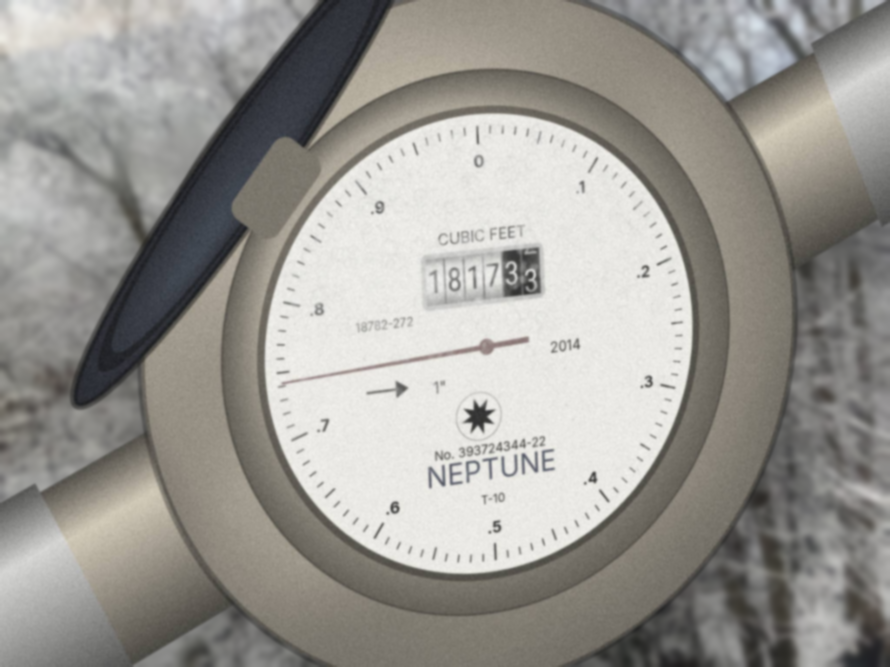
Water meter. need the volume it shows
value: 181732.74 ft³
